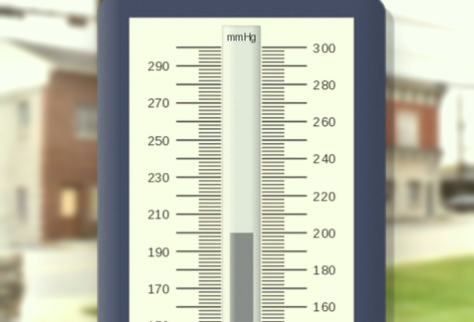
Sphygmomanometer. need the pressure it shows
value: 200 mmHg
